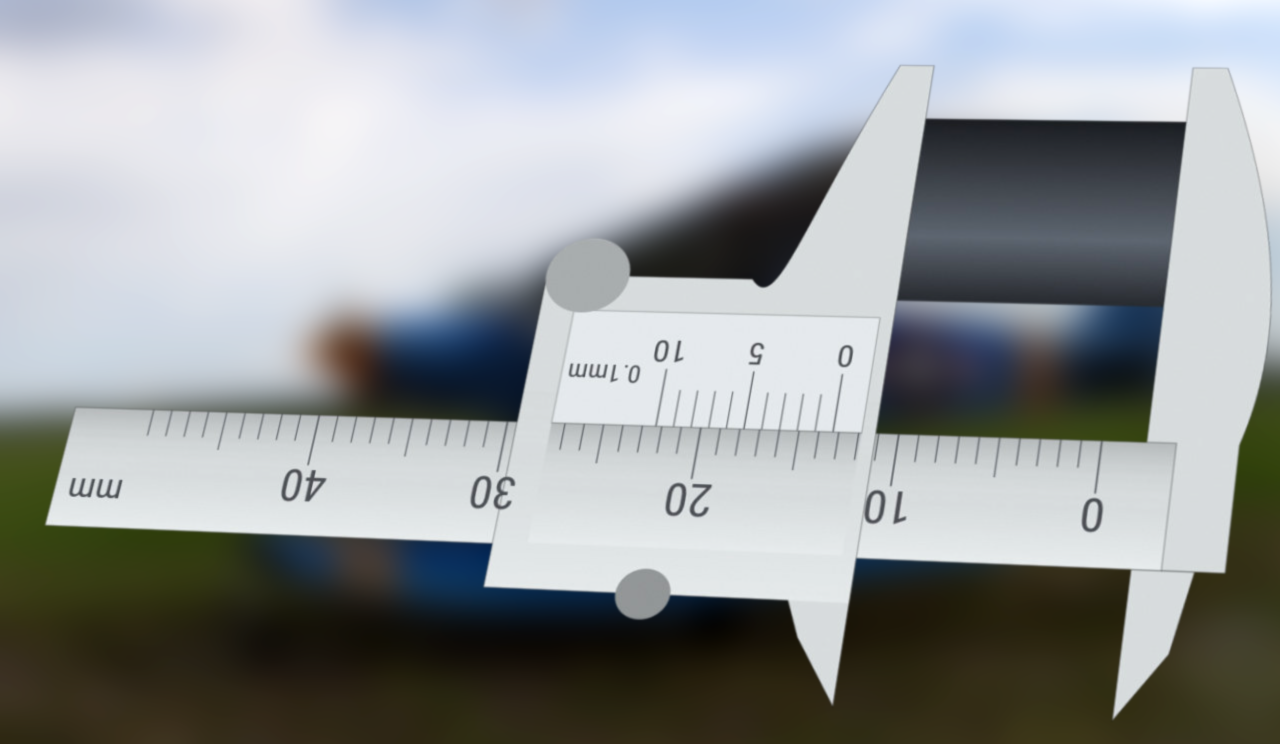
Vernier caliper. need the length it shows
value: 13.3 mm
